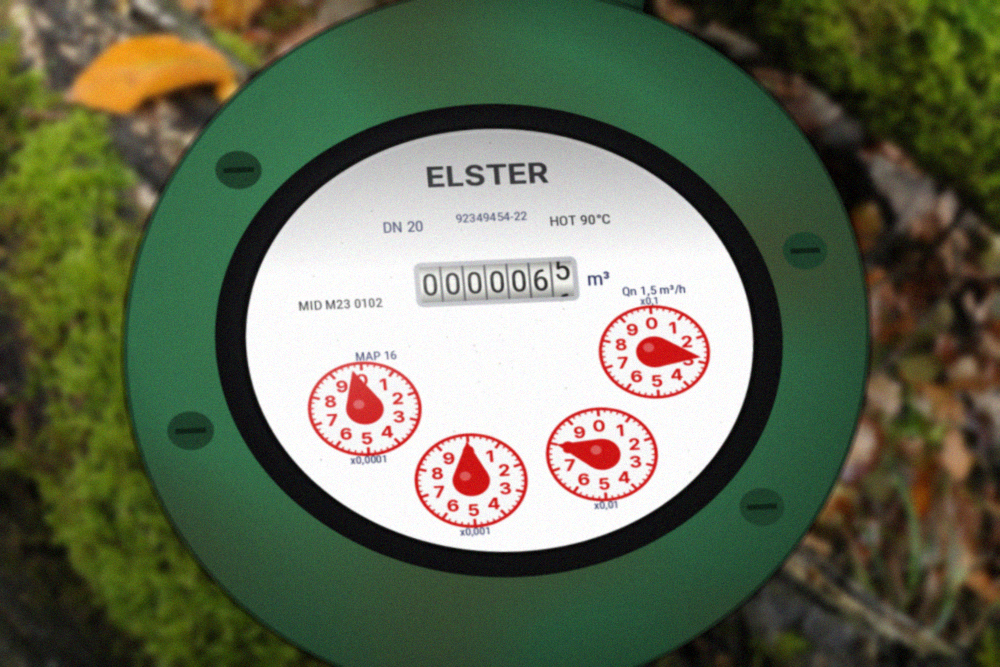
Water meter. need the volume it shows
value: 65.2799 m³
